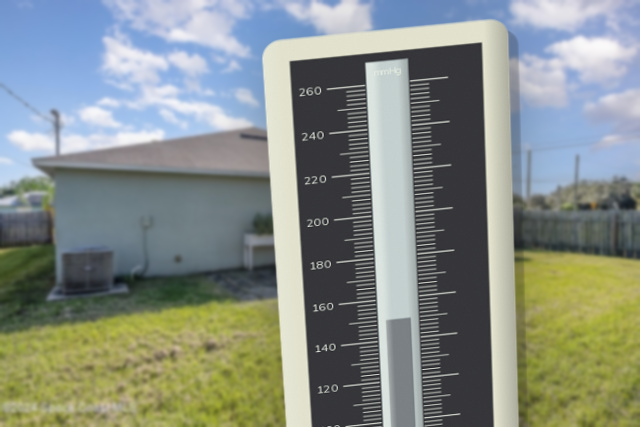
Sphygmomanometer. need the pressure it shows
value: 150 mmHg
